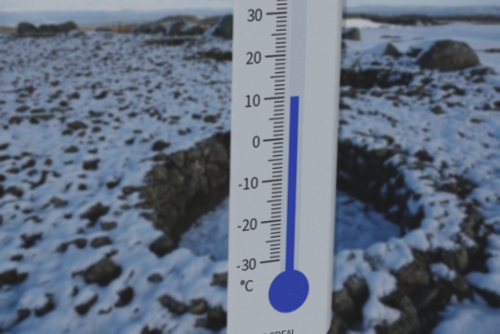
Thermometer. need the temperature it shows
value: 10 °C
